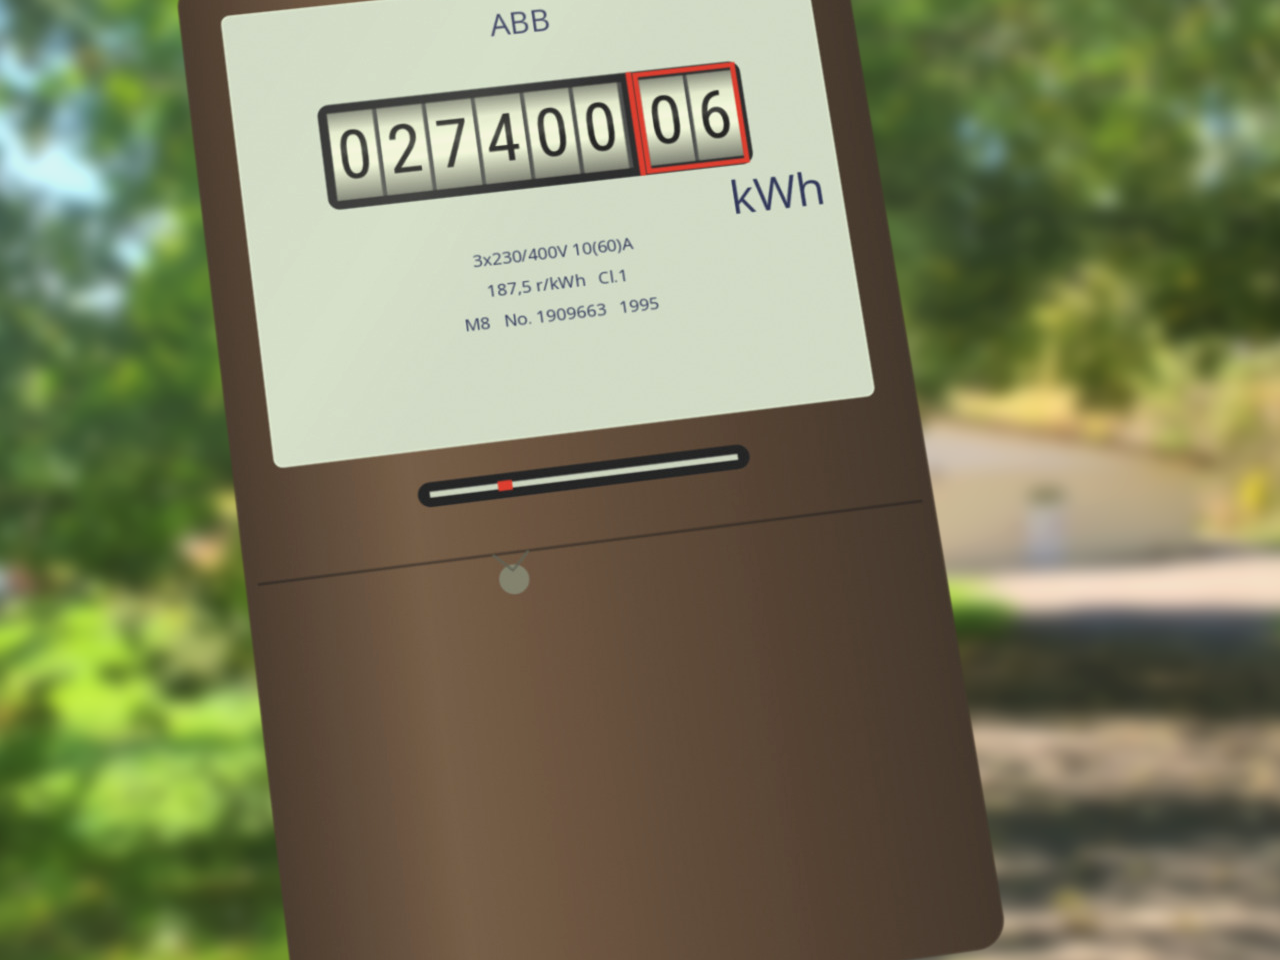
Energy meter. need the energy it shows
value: 27400.06 kWh
